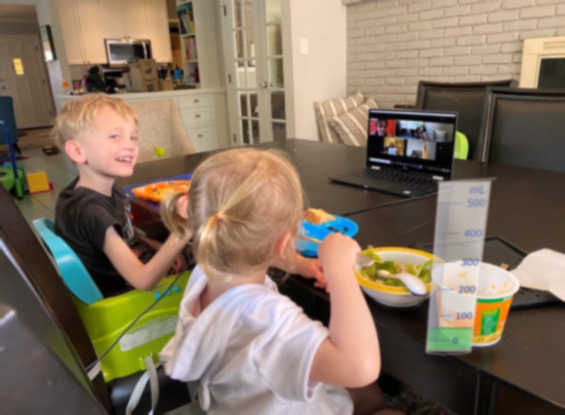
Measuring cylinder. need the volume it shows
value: 50 mL
